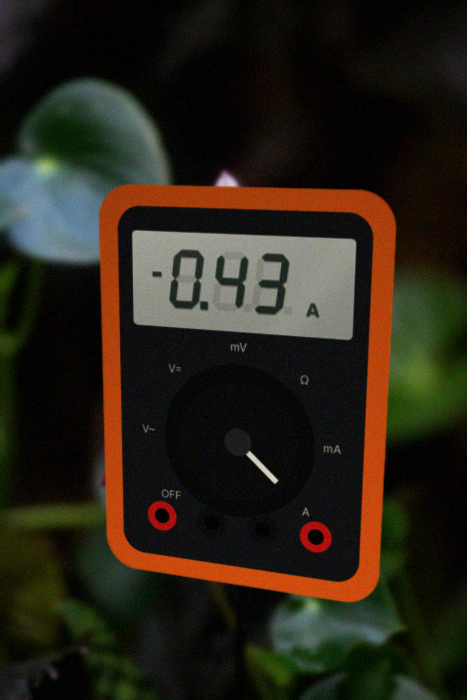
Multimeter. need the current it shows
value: -0.43 A
